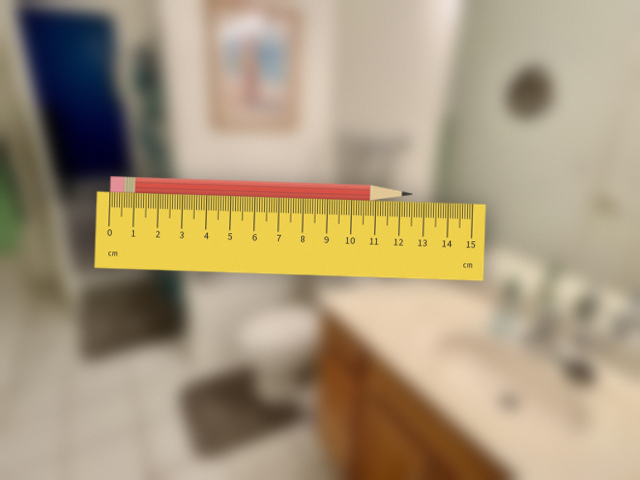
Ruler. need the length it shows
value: 12.5 cm
